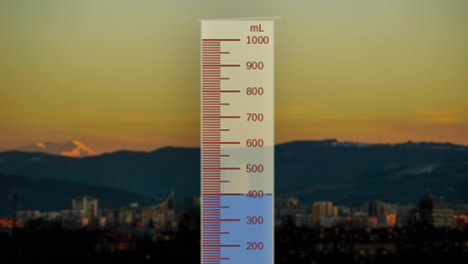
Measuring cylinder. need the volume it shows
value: 400 mL
